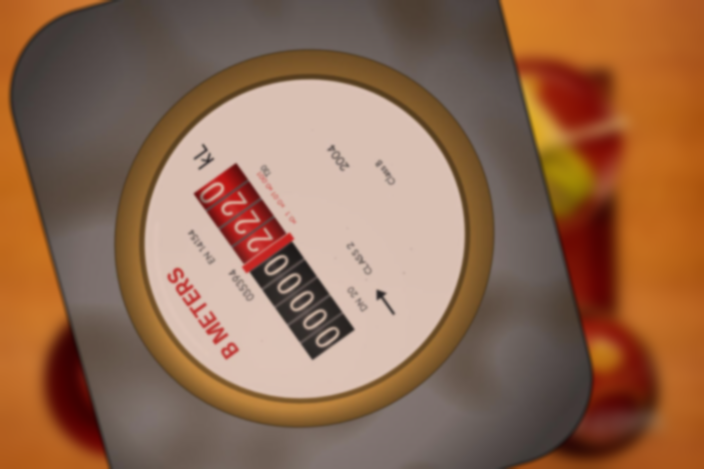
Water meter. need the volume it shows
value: 0.2220 kL
